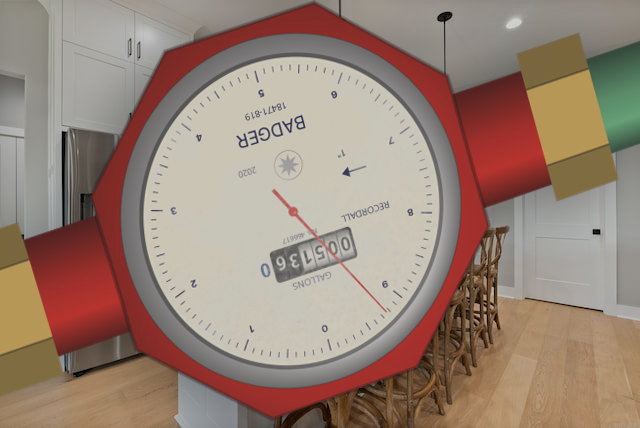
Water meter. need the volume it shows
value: 51359.2 gal
